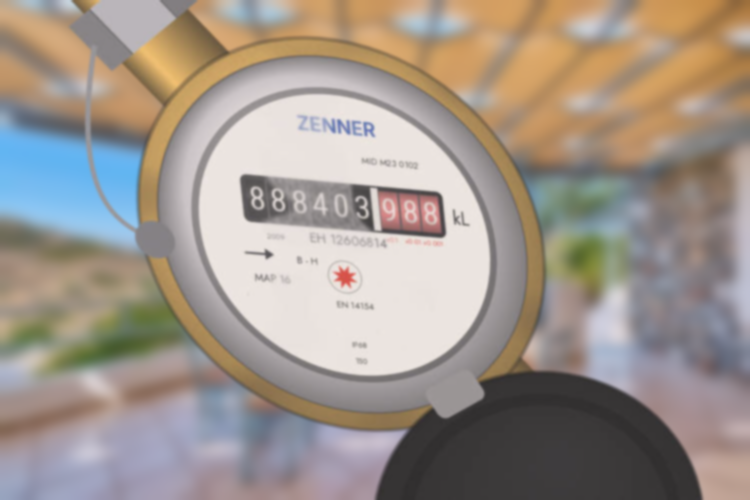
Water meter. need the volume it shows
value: 888403.988 kL
